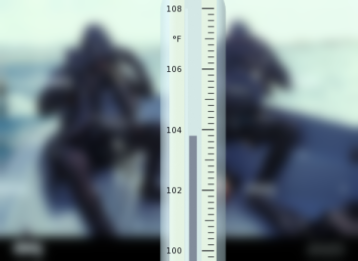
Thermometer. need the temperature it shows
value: 103.8 °F
